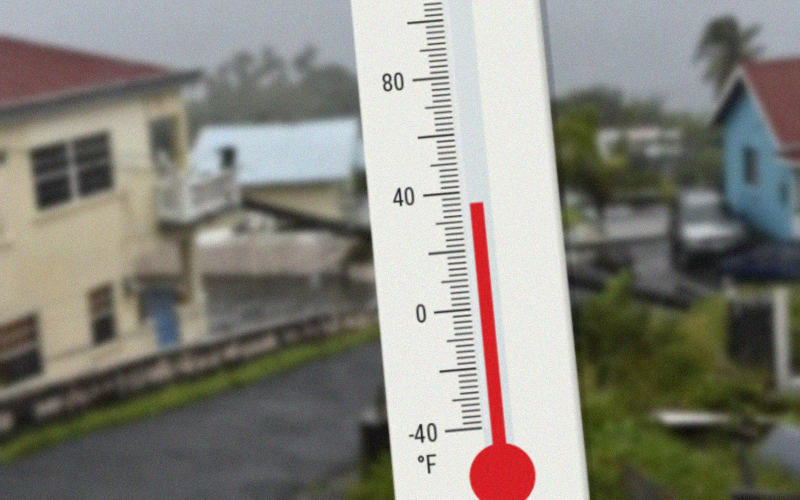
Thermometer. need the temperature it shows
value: 36 °F
